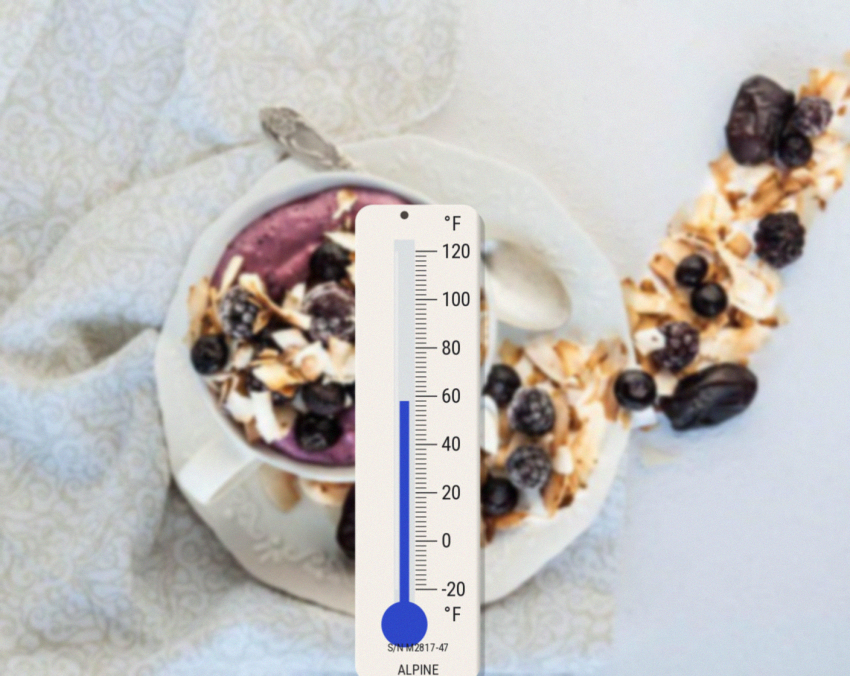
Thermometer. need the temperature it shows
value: 58 °F
